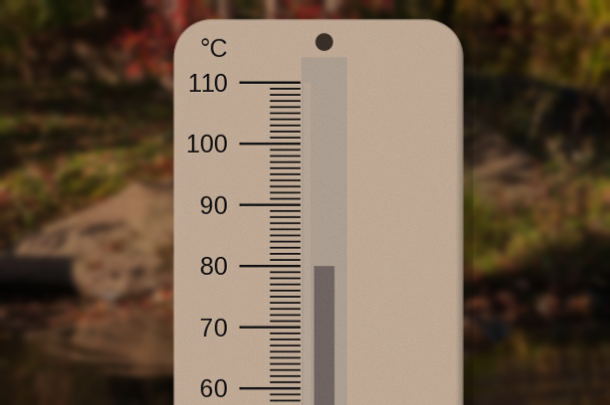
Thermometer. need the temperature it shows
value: 80 °C
